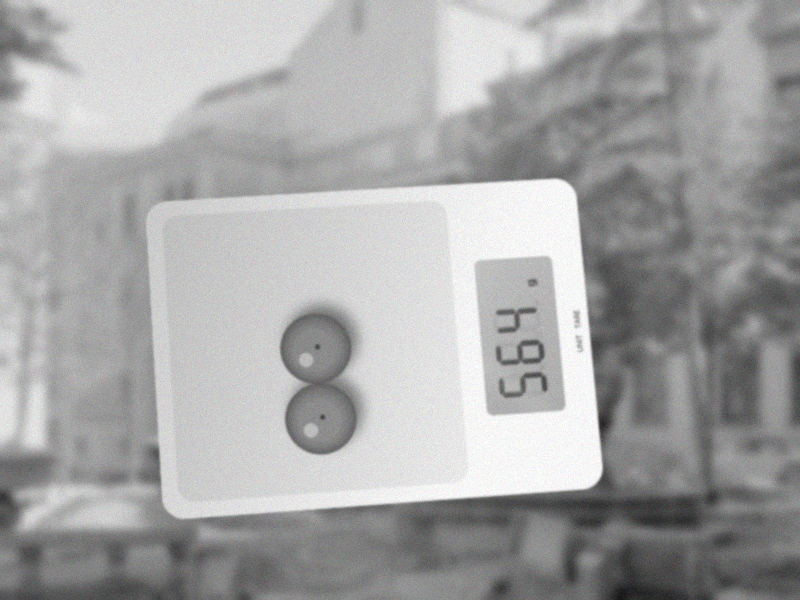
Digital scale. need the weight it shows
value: 564 g
